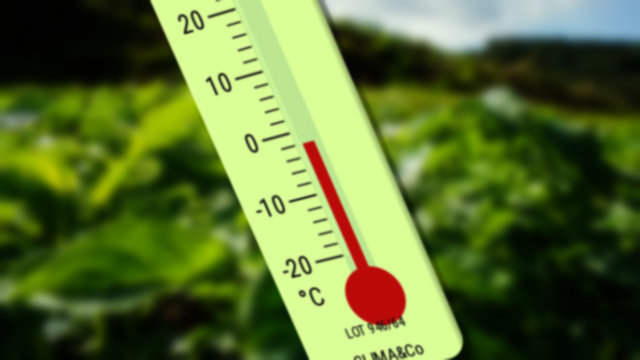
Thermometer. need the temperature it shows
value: -2 °C
